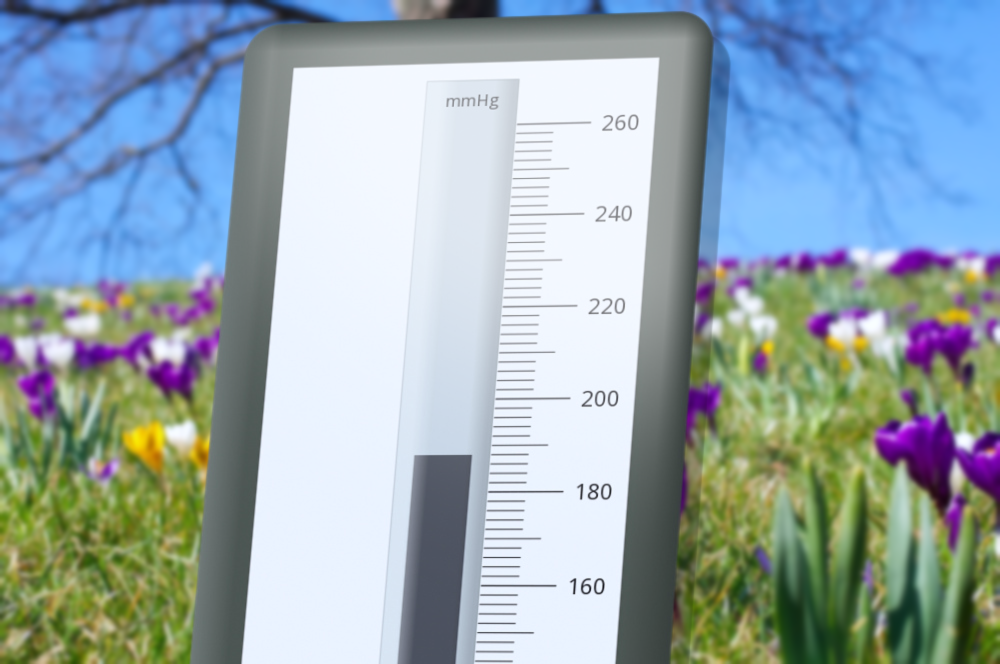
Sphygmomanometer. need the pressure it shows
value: 188 mmHg
